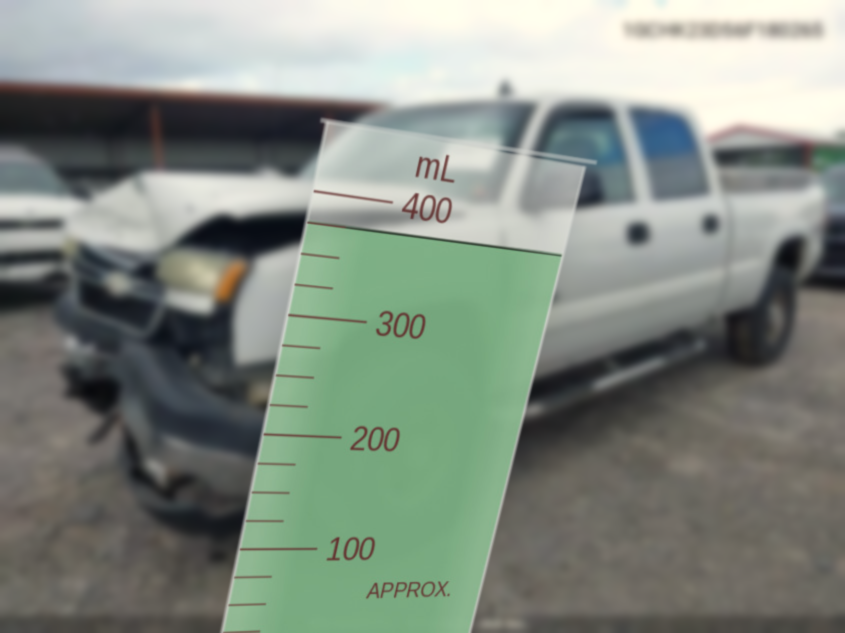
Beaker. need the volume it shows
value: 375 mL
